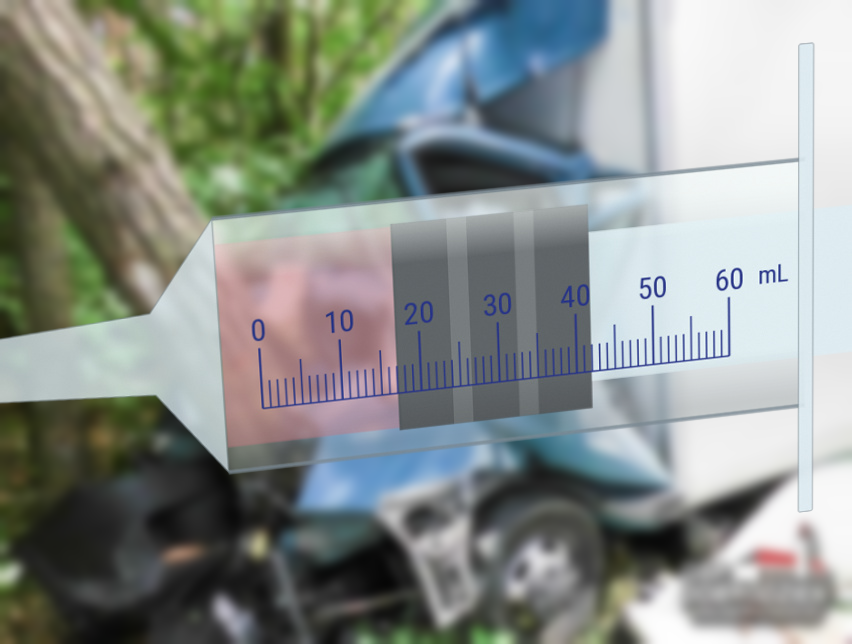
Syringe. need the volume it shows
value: 17 mL
